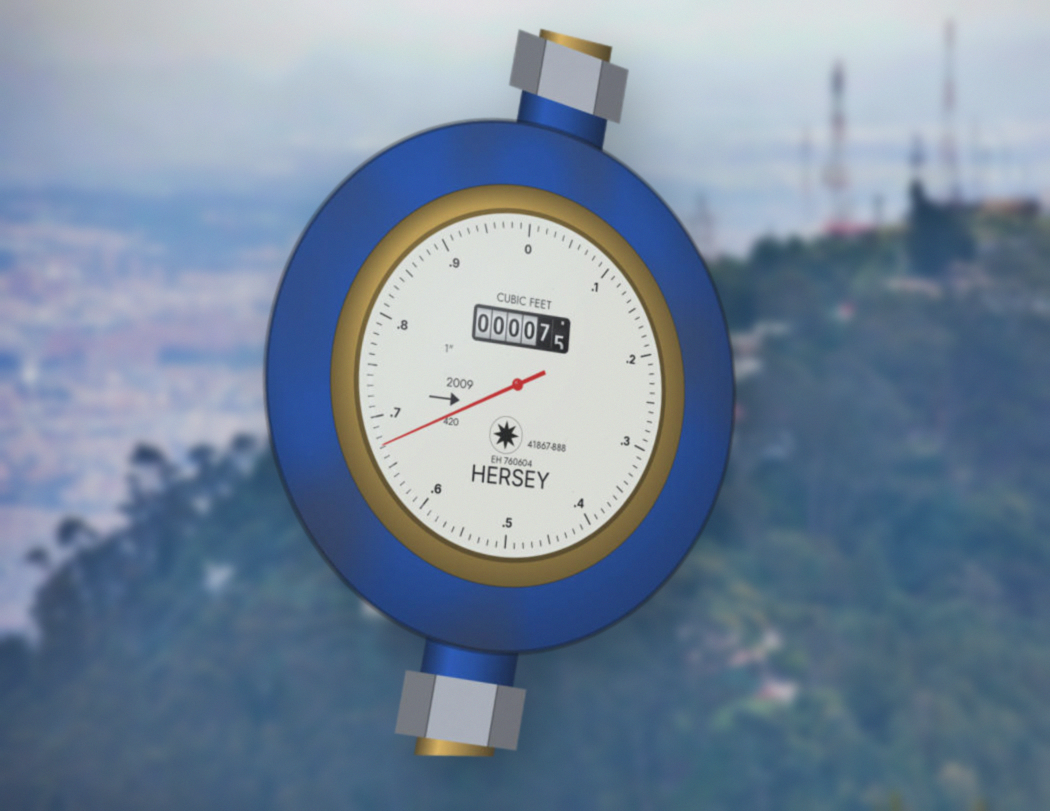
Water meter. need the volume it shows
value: 74.67 ft³
